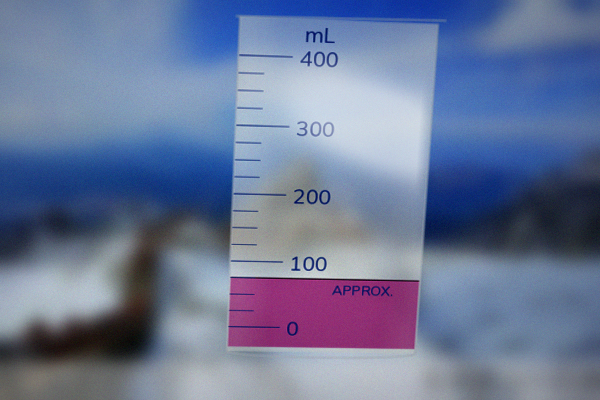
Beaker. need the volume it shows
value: 75 mL
